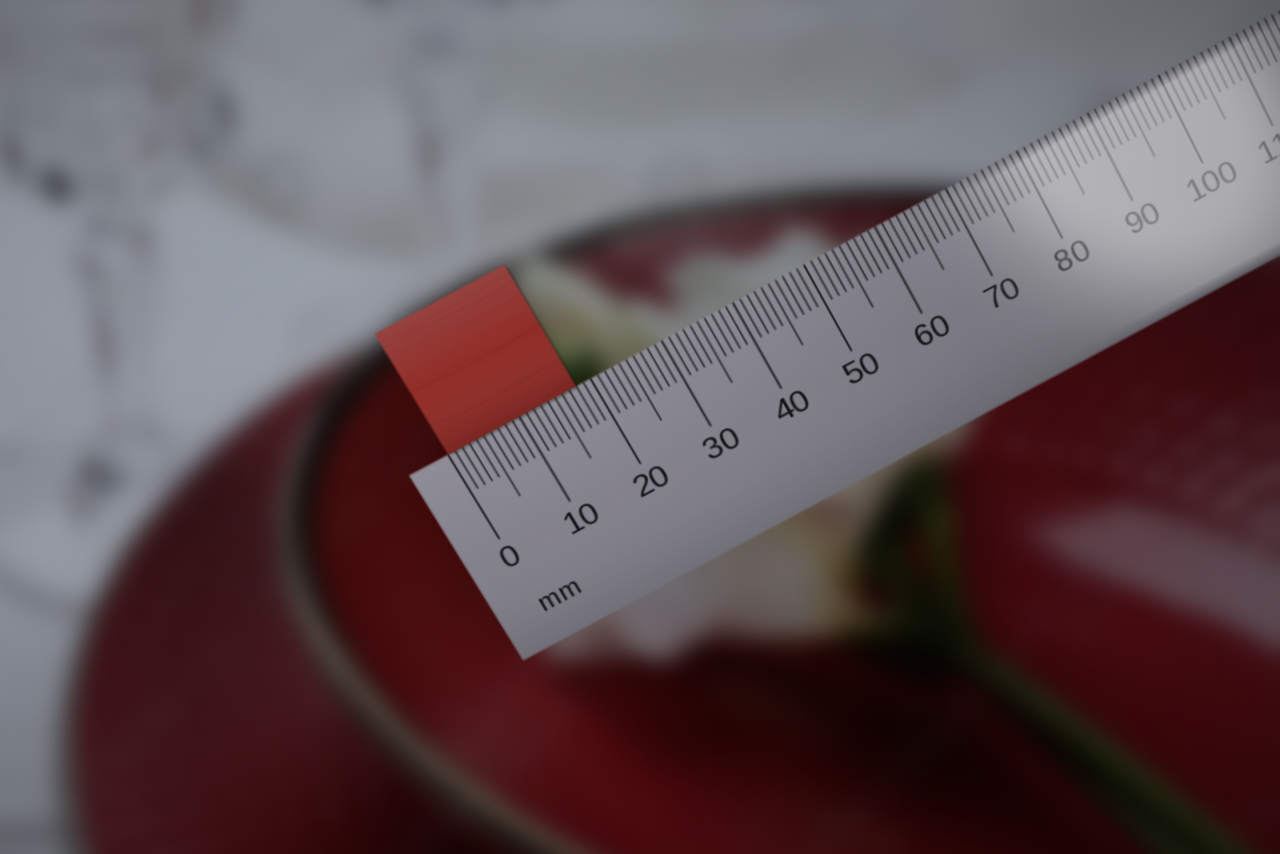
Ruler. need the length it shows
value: 18 mm
